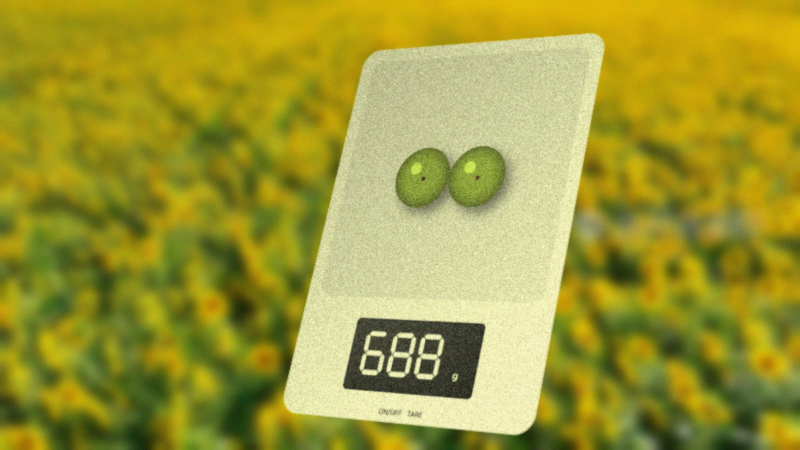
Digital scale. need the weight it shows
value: 688 g
